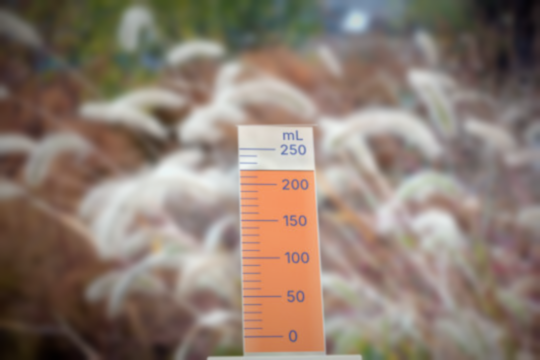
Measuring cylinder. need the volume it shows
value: 220 mL
